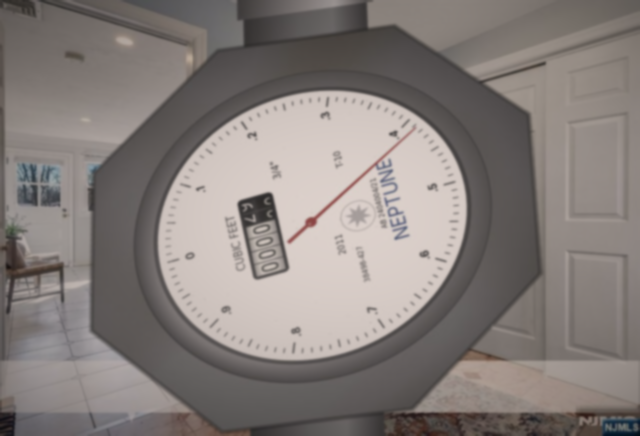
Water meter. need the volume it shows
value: 29.41 ft³
